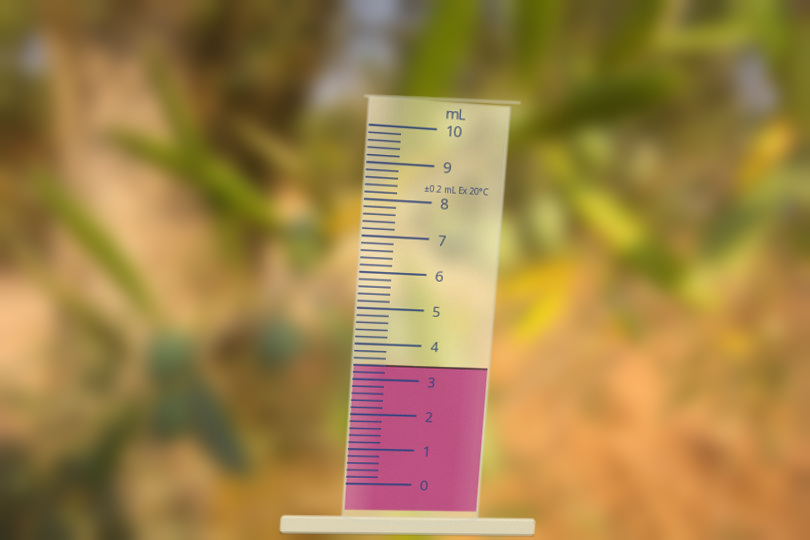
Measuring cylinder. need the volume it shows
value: 3.4 mL
